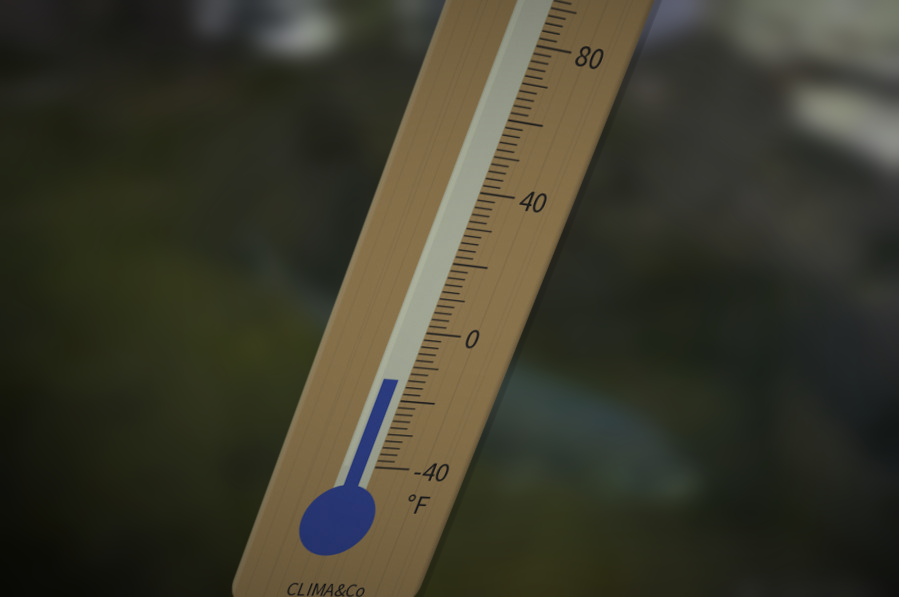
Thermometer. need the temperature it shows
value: -14 °F
